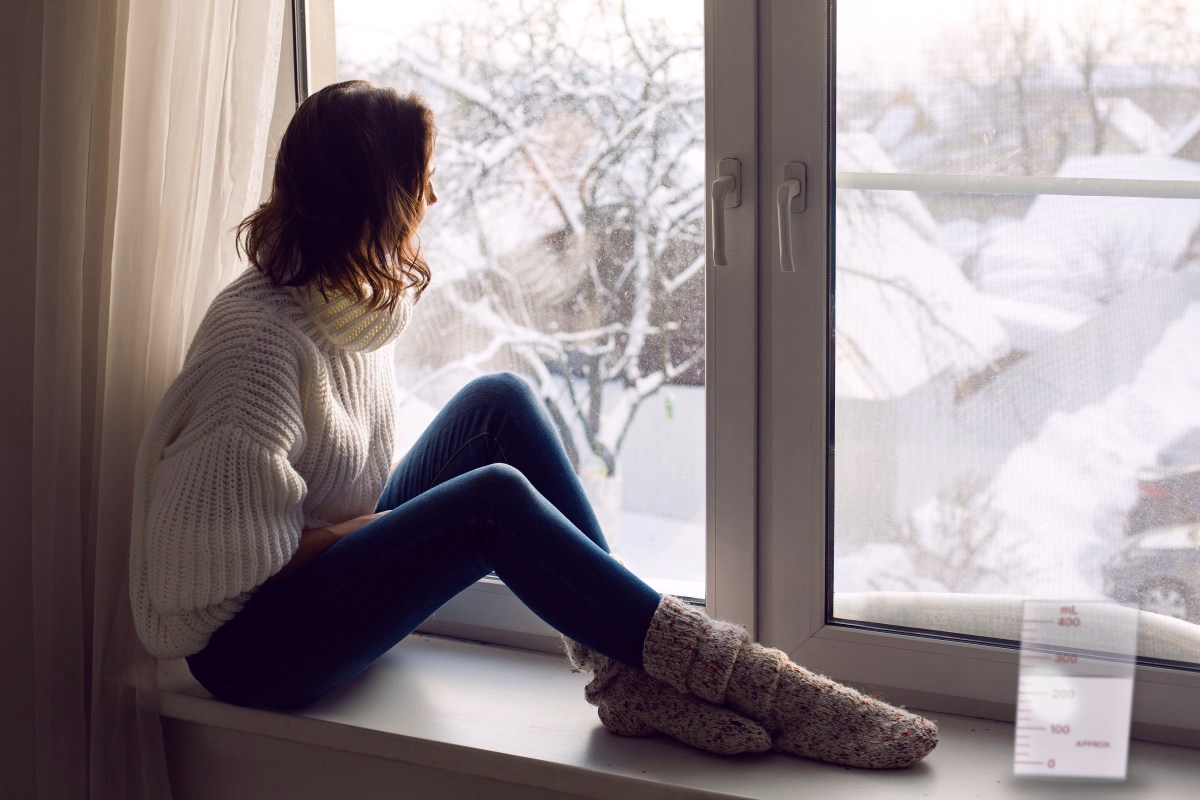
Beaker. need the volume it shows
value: 250 mL
